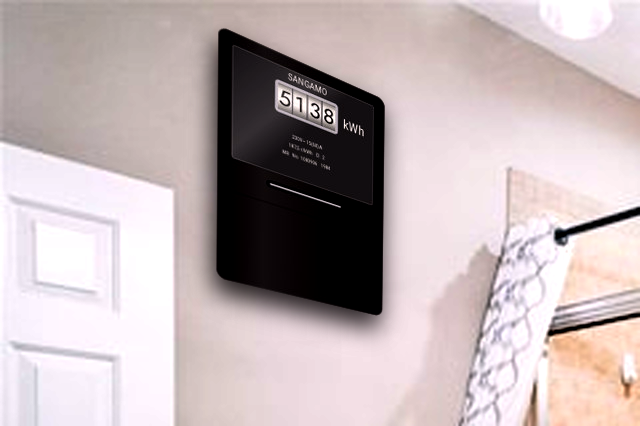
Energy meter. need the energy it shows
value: 5138 kWh
